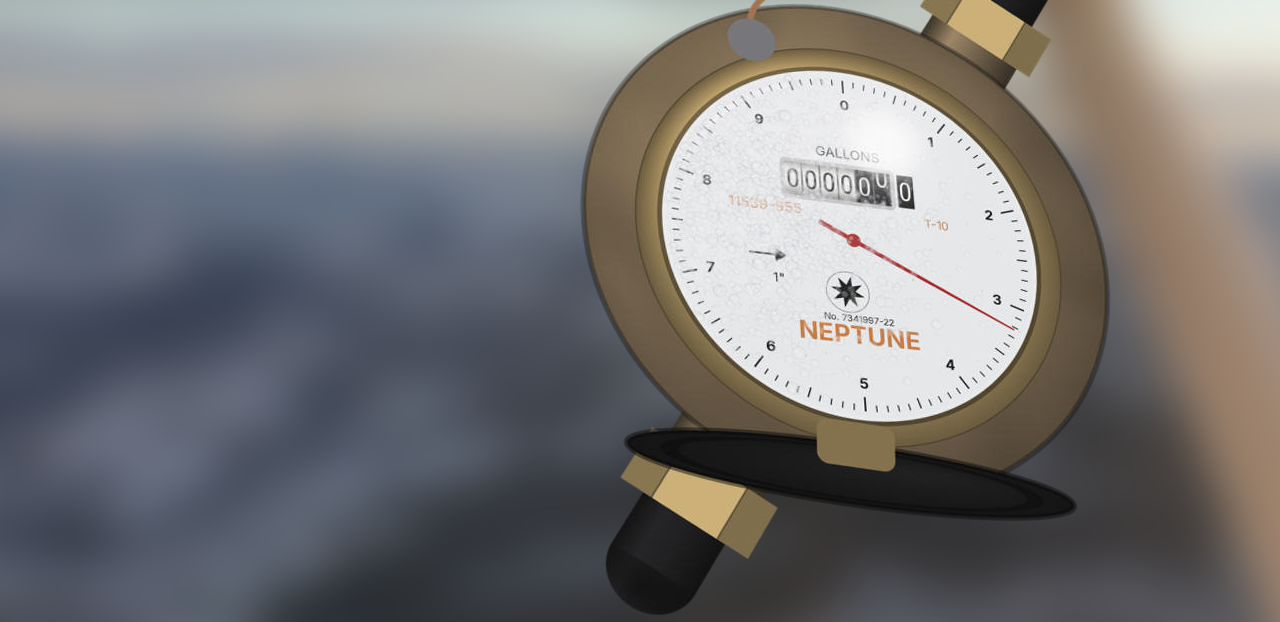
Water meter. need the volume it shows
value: 3.2 gal
